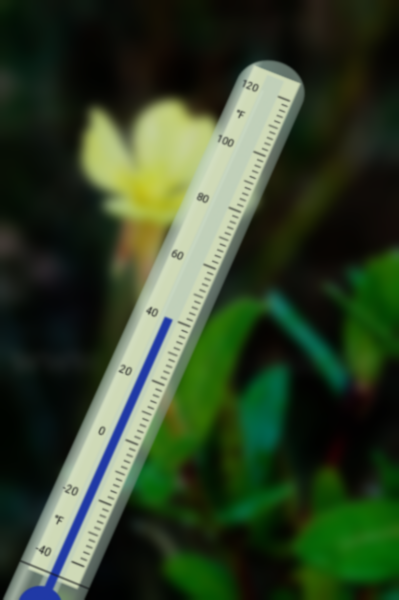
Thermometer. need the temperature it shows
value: 40 °F
